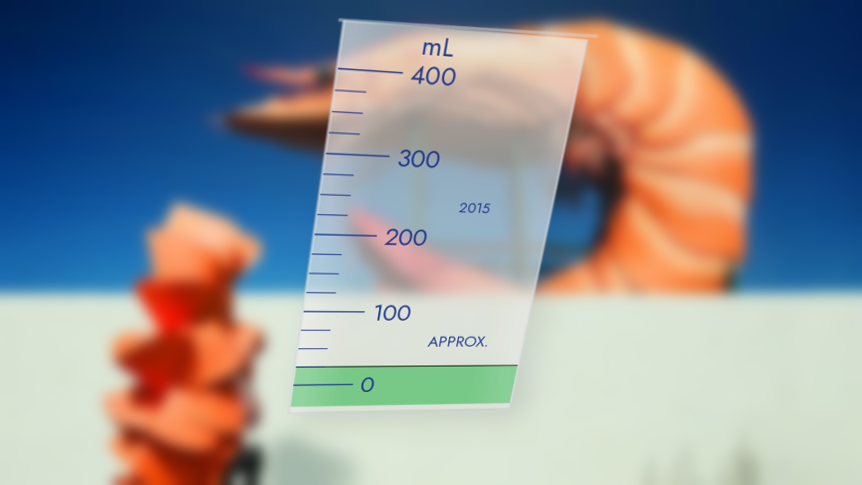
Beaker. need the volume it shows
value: 25 mL
